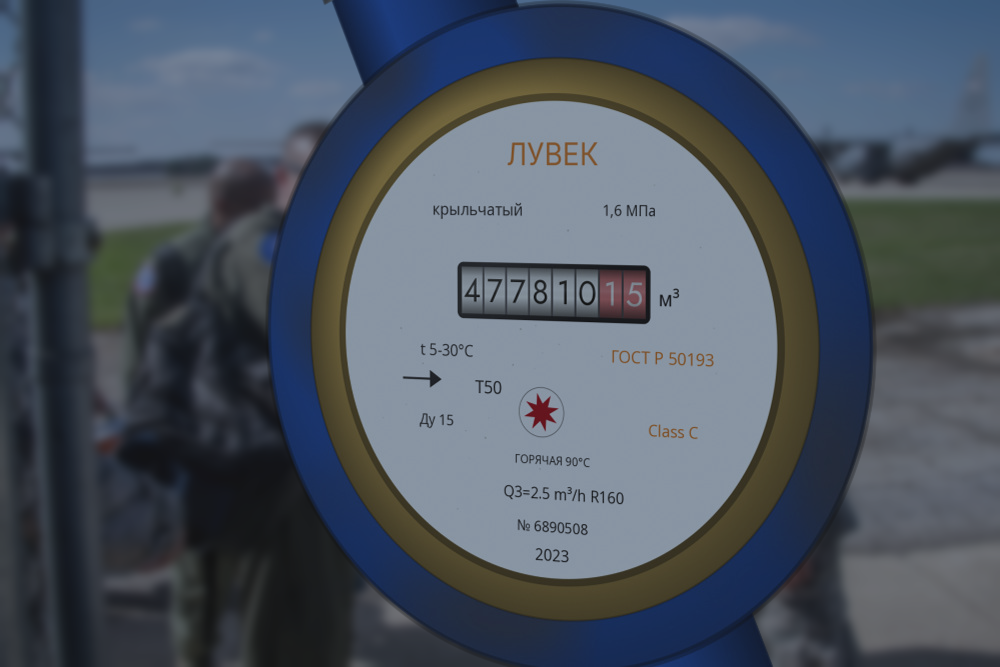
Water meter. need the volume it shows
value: 477810.15 m³
